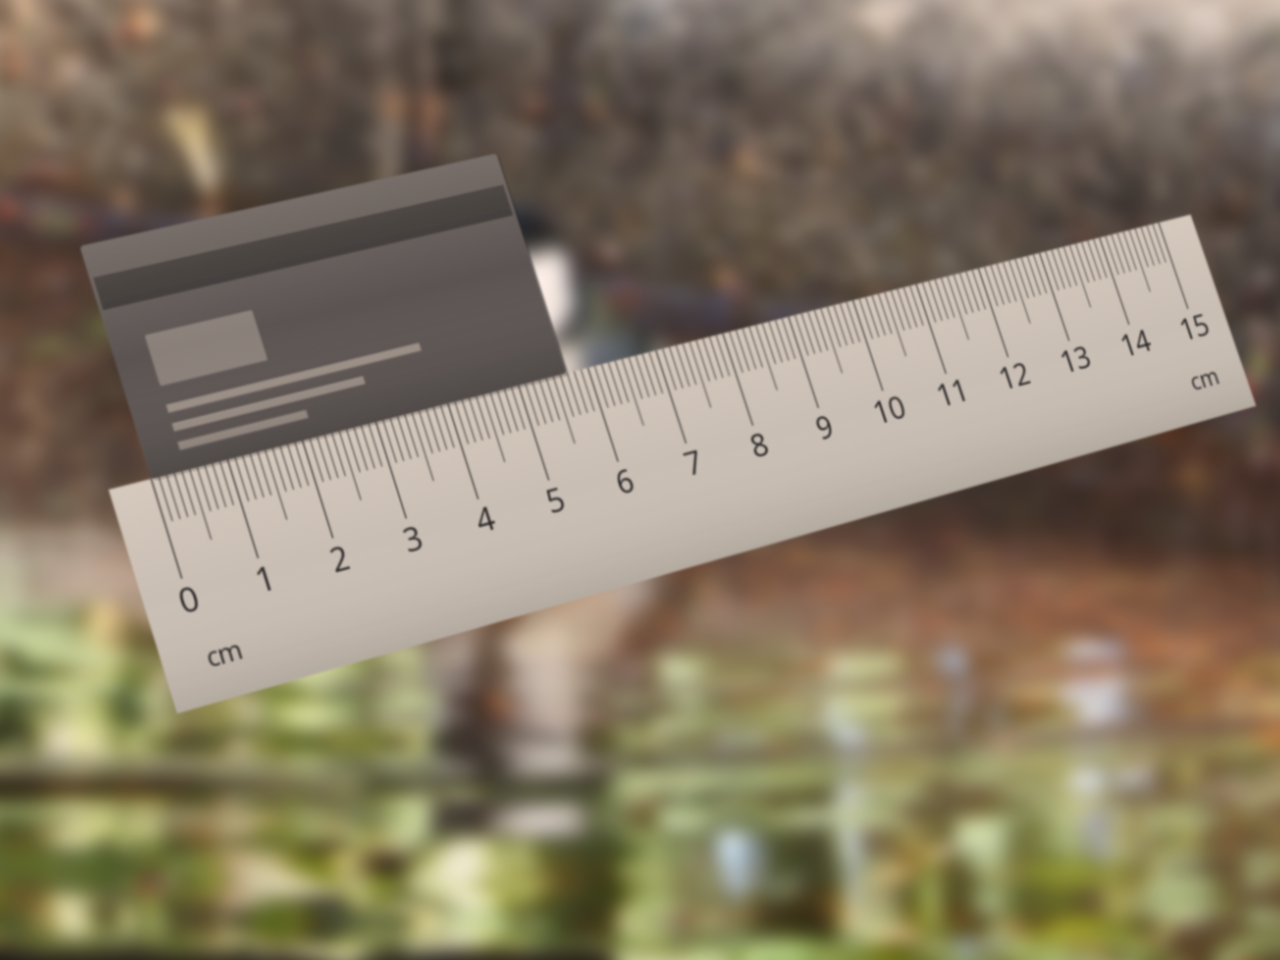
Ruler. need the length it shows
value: 5.7 cm
